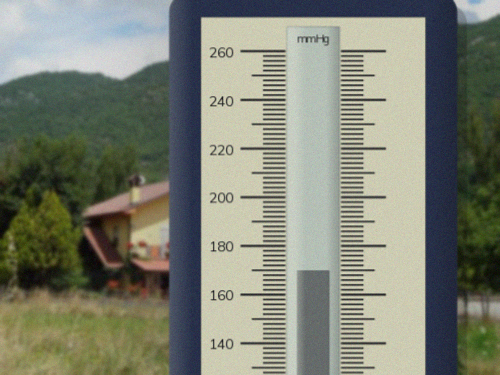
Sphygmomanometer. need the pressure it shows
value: 170 mmHg
